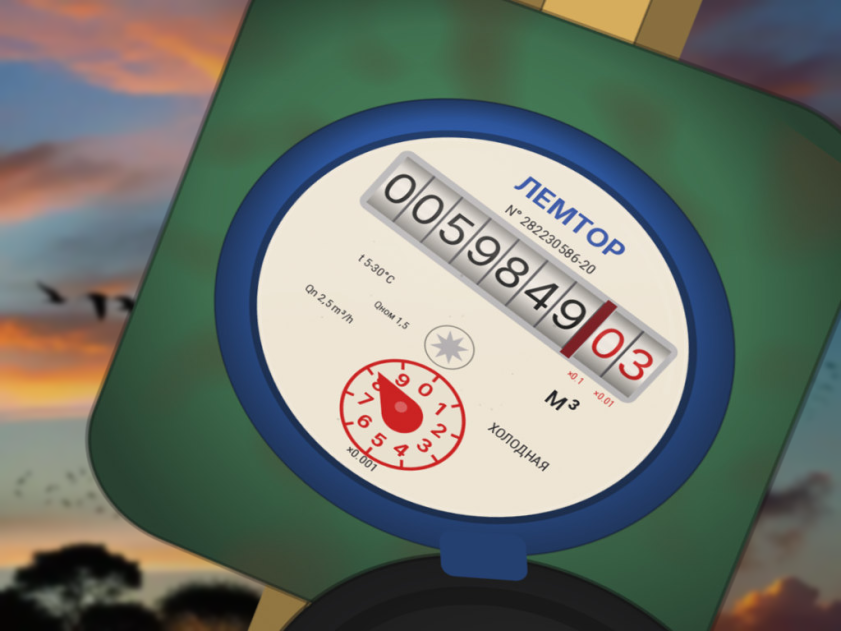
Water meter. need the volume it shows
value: 59849.038 m³
